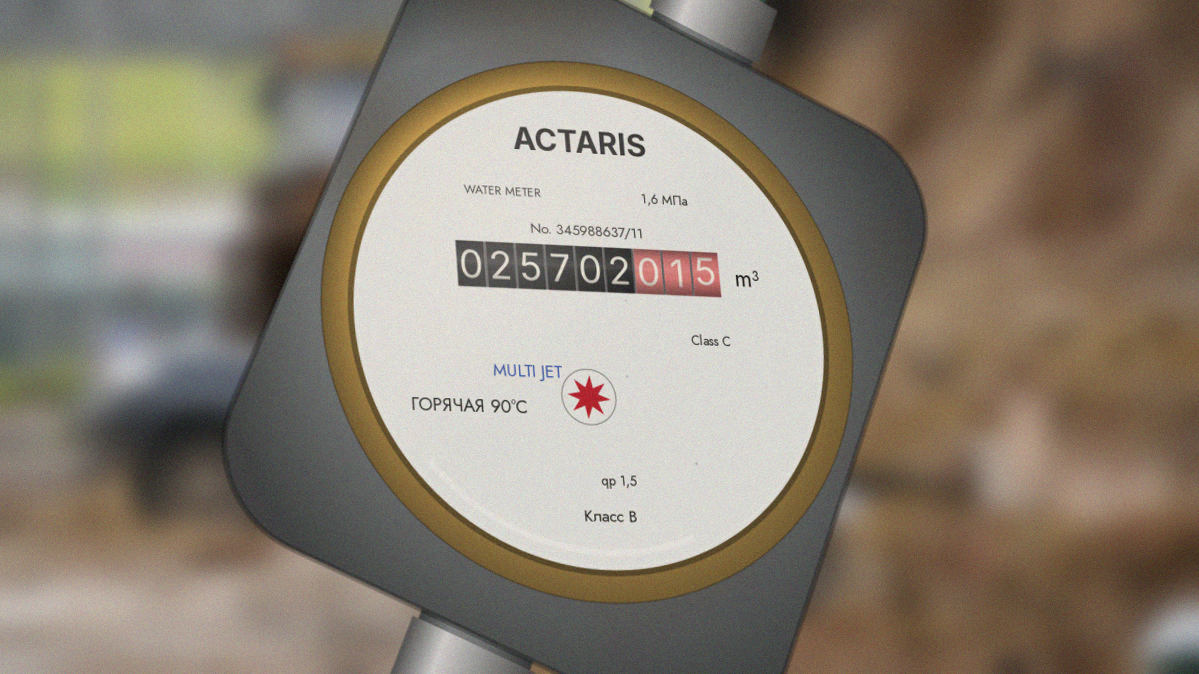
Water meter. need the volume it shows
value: 25702.015 m³
